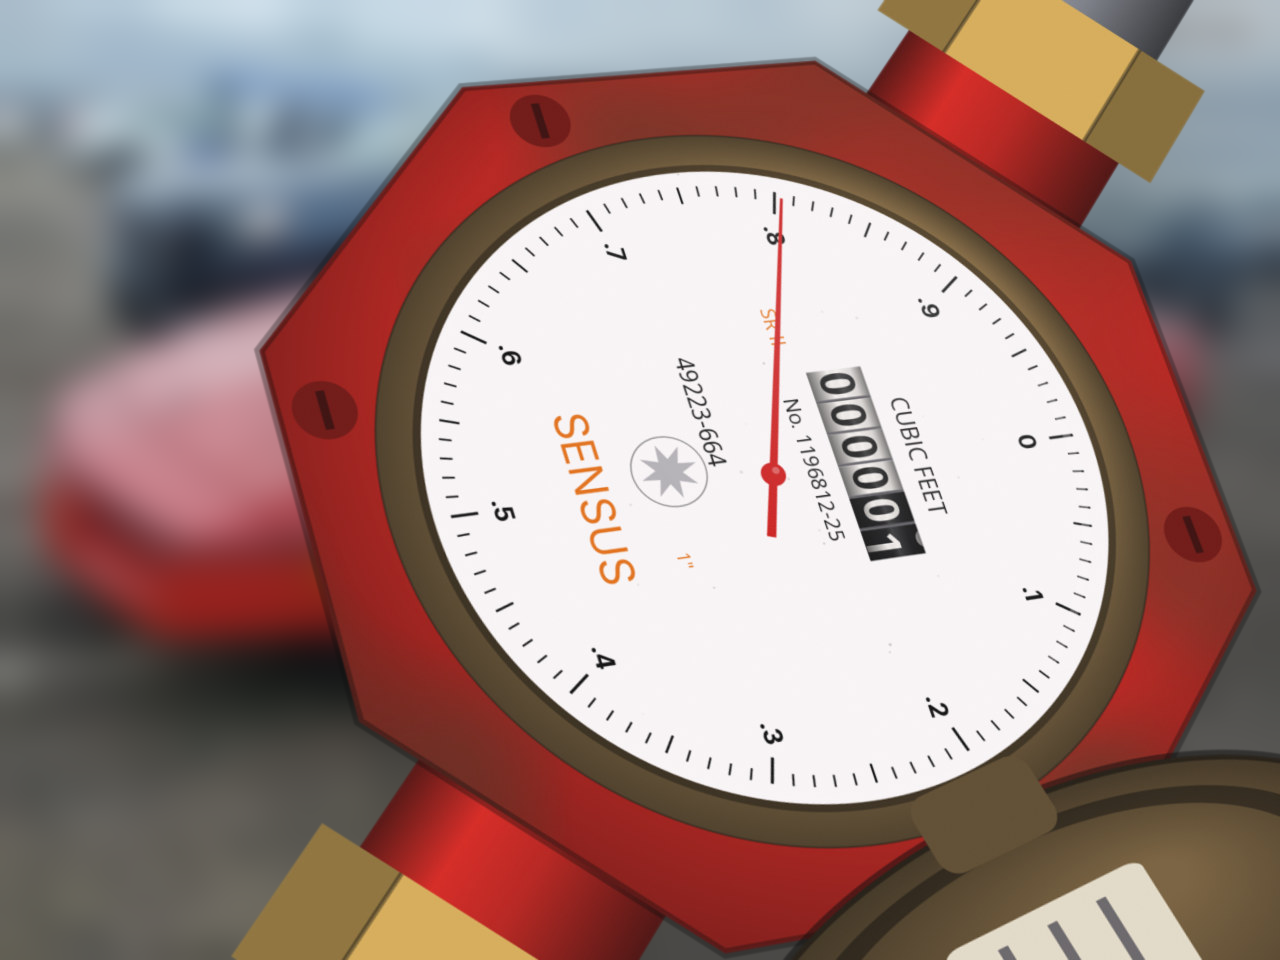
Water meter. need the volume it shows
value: 0.80 ft³
